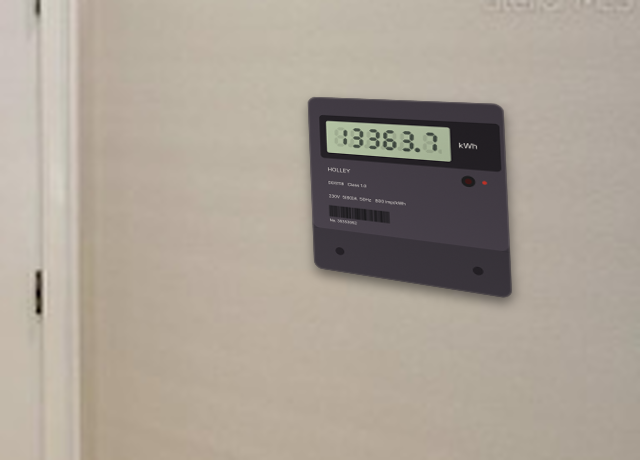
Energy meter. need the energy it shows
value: 13363.7 kWh
